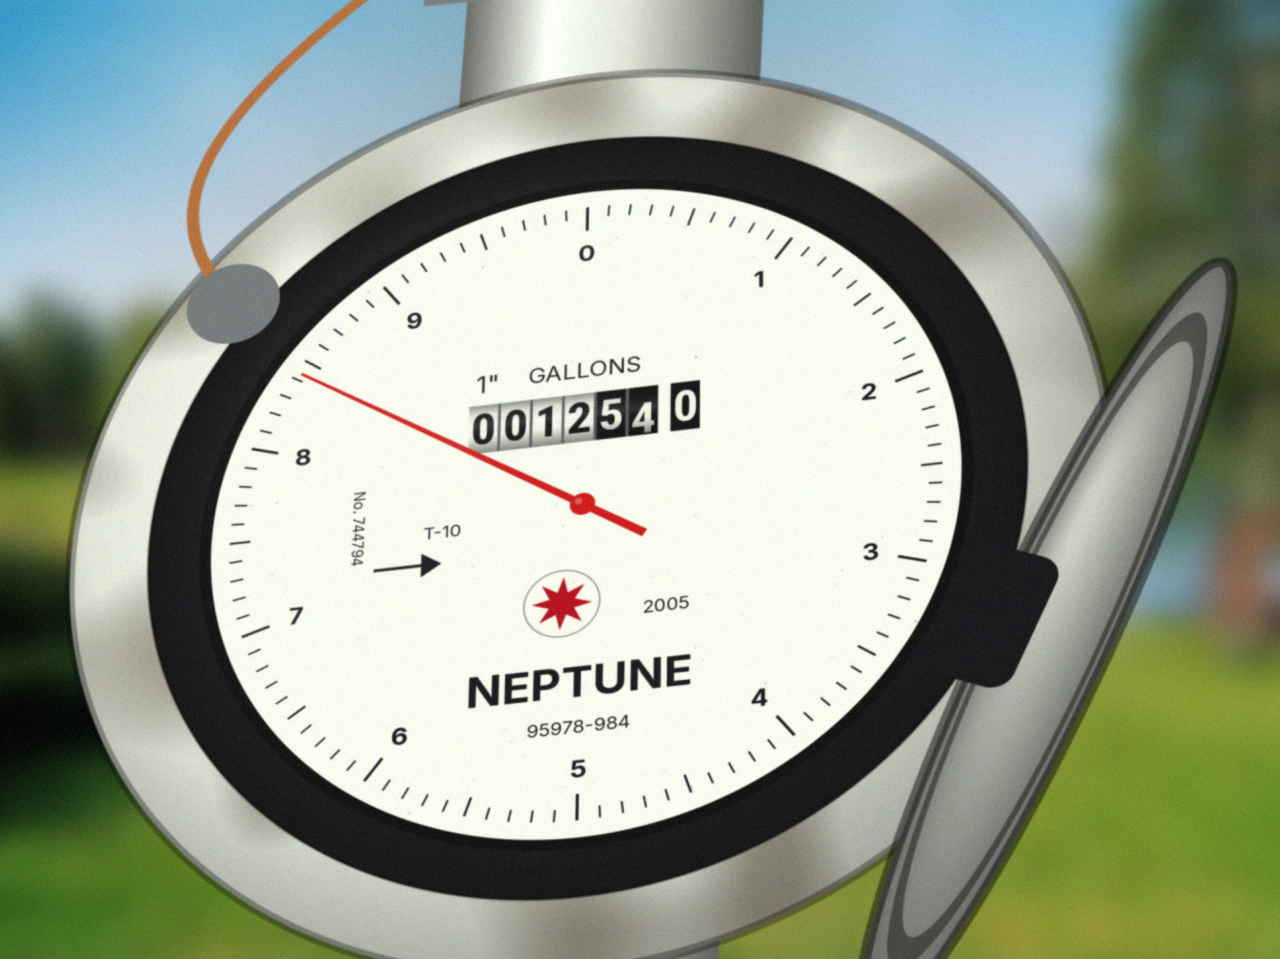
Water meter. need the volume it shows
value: 12538.4 gal
